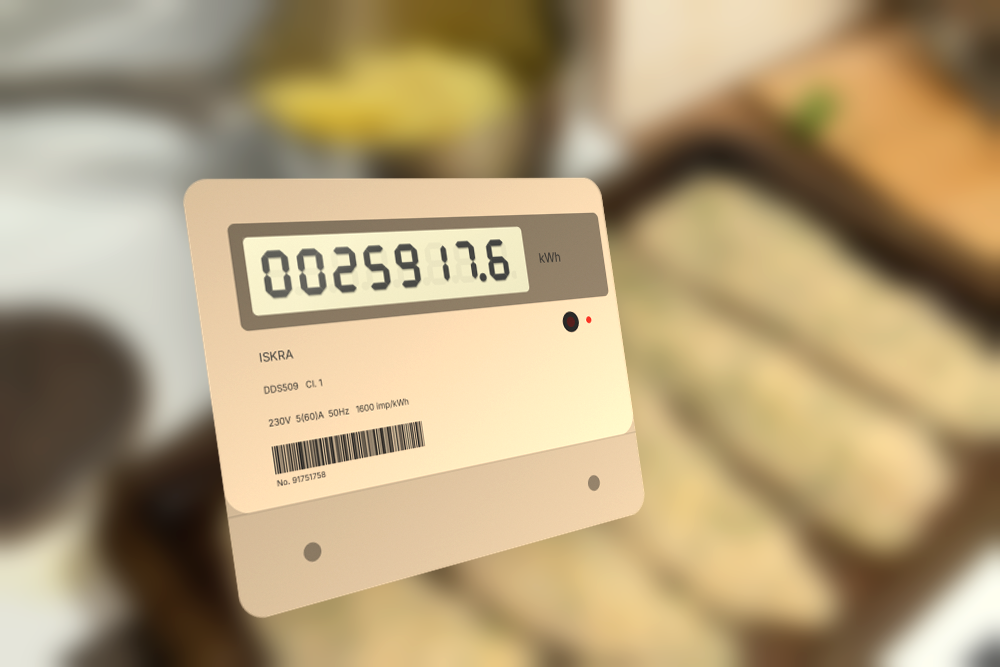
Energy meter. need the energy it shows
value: 25917.6 kWh
